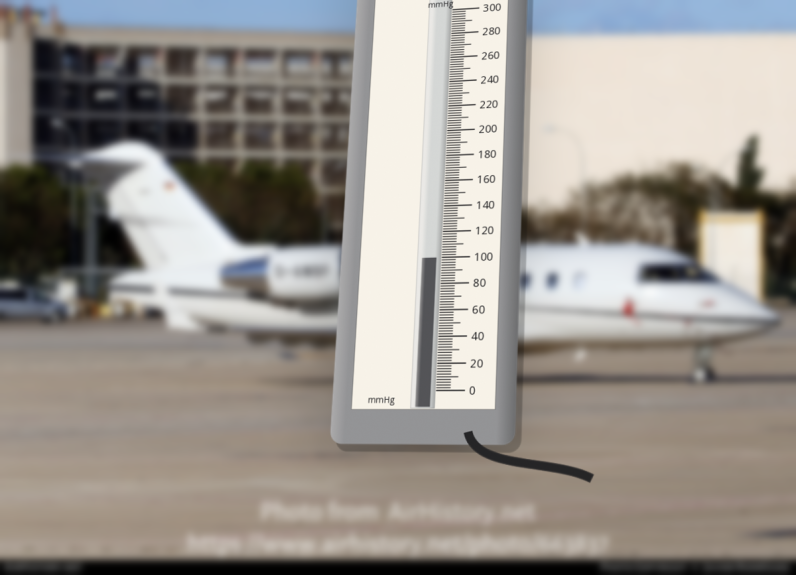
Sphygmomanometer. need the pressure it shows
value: 100 mmHg
